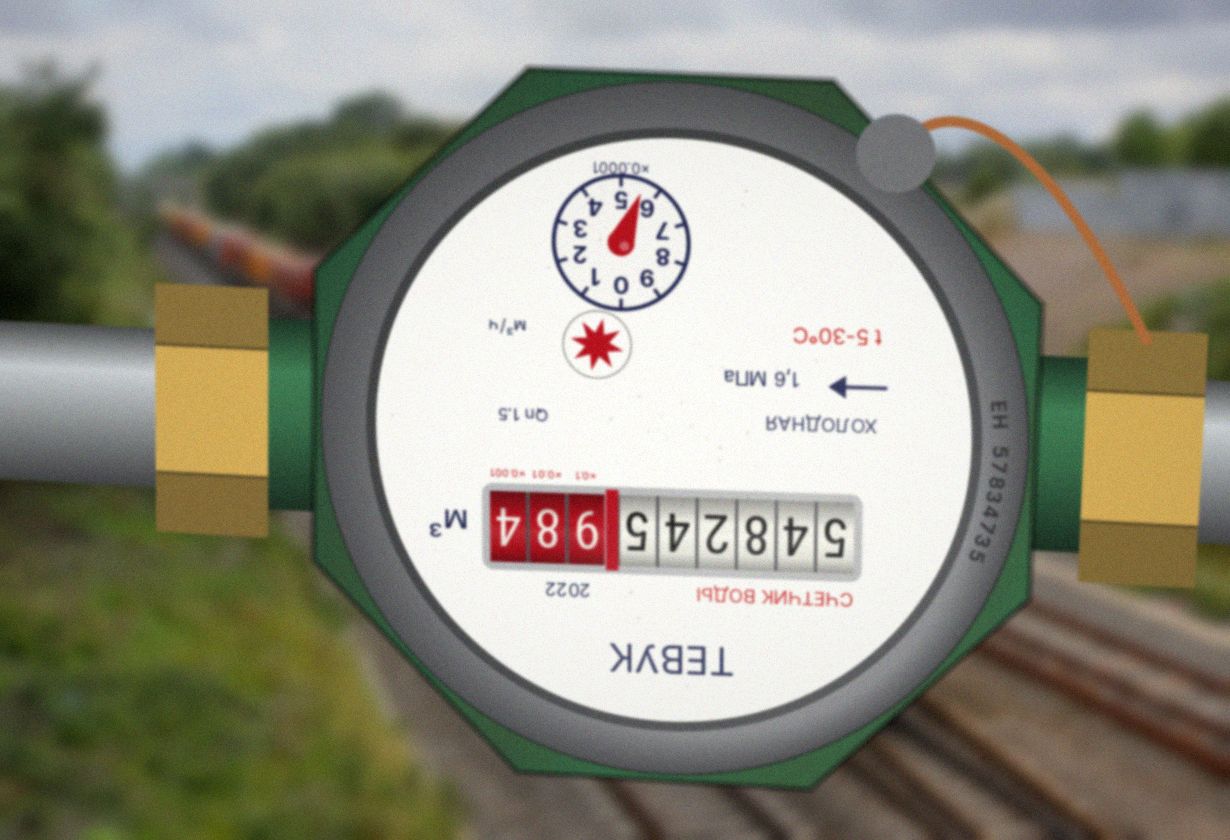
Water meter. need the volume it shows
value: 548245.9845 m³
